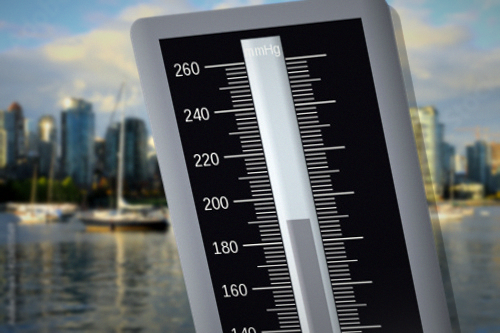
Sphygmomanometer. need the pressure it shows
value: 190 mmHg
